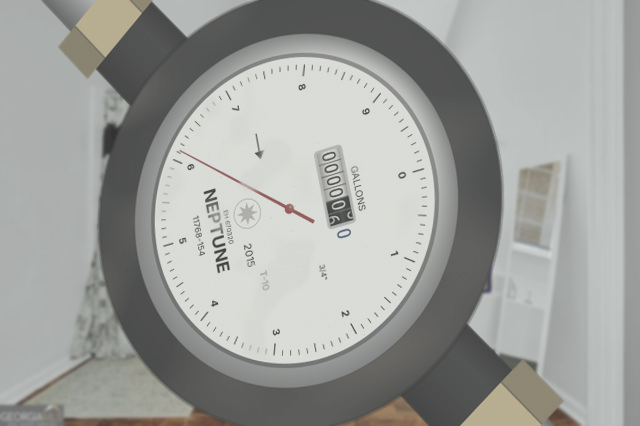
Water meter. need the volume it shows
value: 56.1 gal
